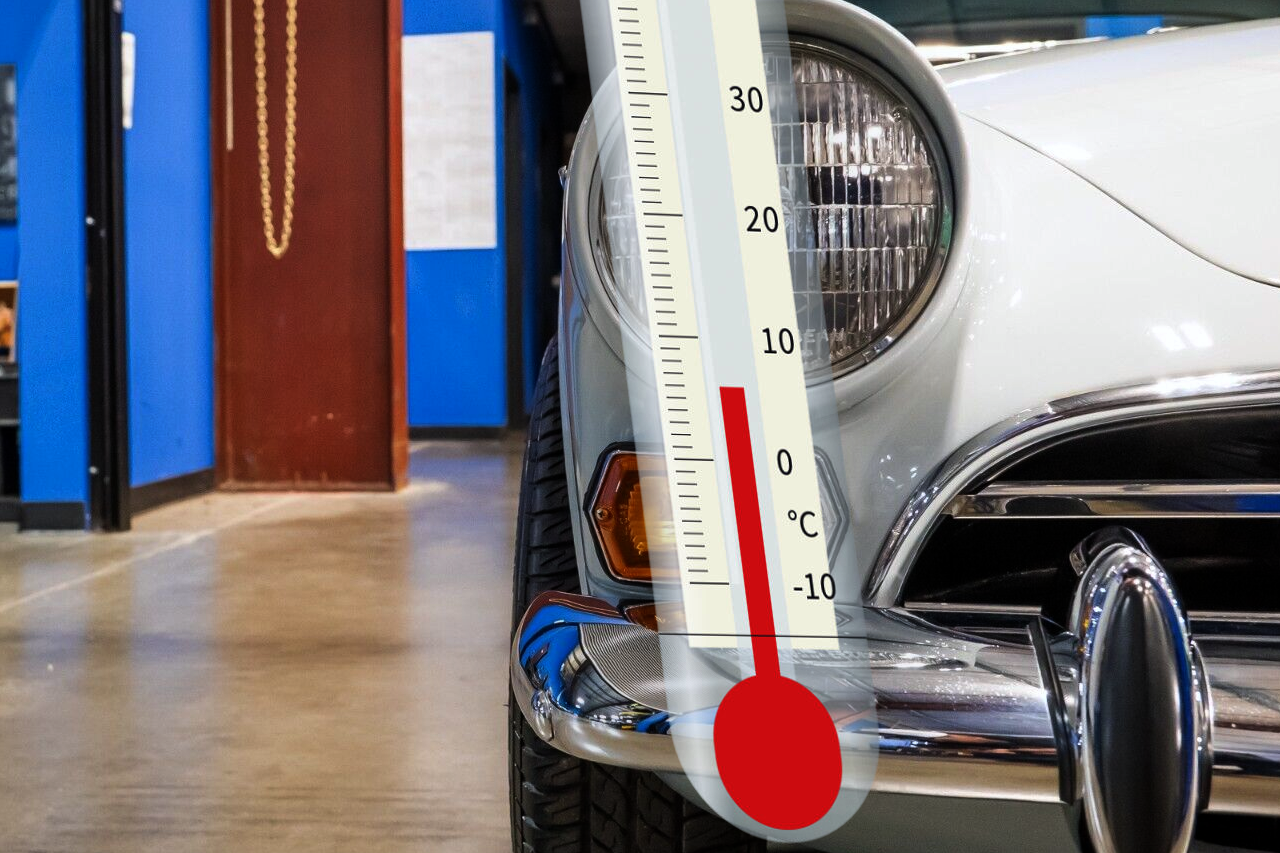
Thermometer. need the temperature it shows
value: 6 °C
